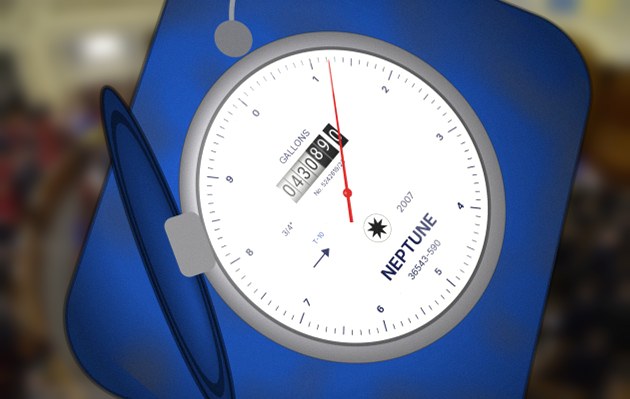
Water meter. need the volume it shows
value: 430891.2 gal
